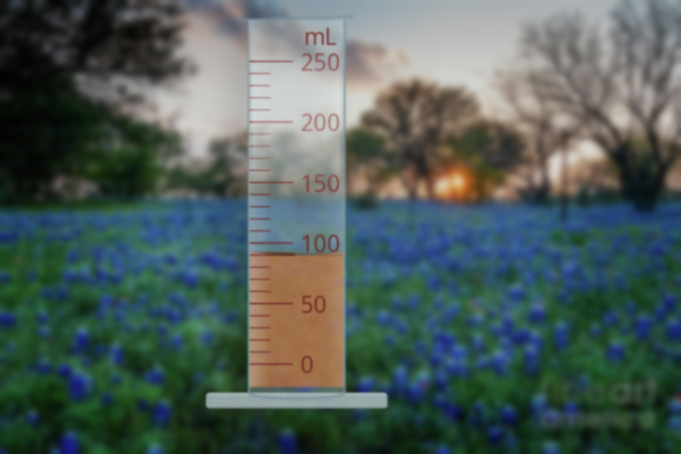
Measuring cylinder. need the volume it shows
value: 90 mL
